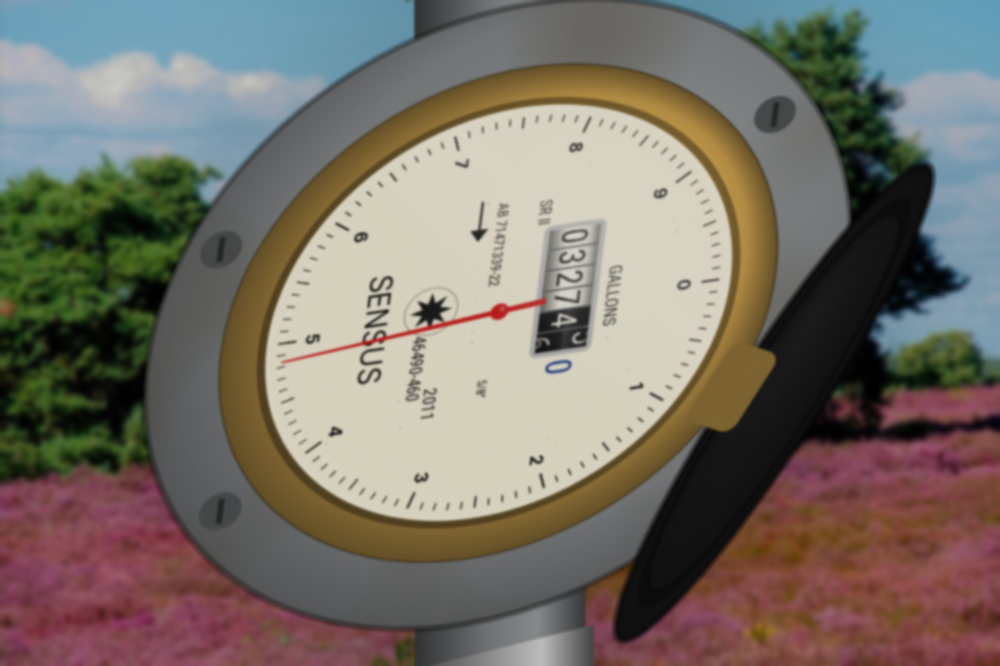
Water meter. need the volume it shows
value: 327454.8 gal
